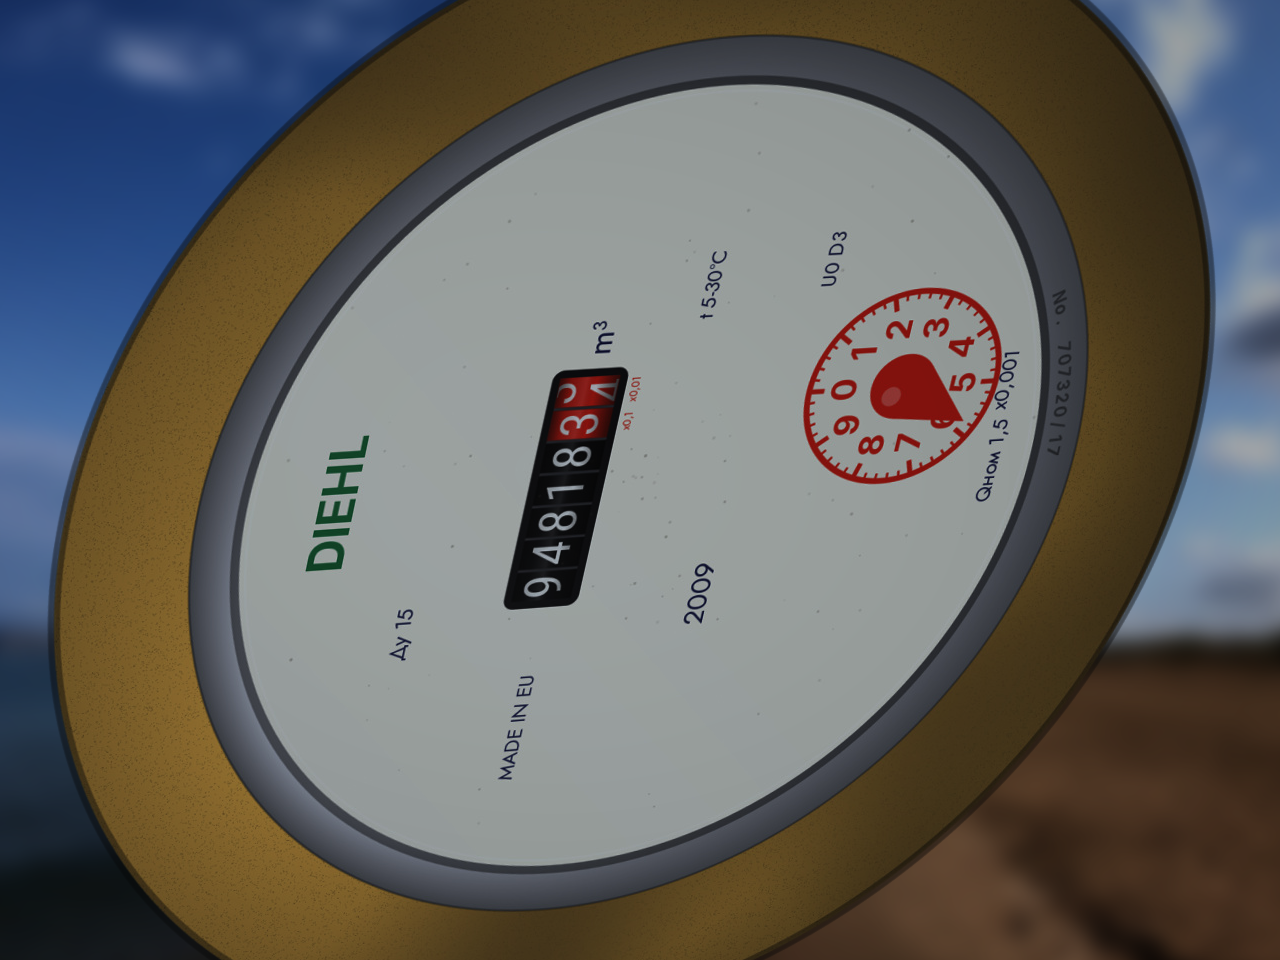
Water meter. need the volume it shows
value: 94818.335 m³
